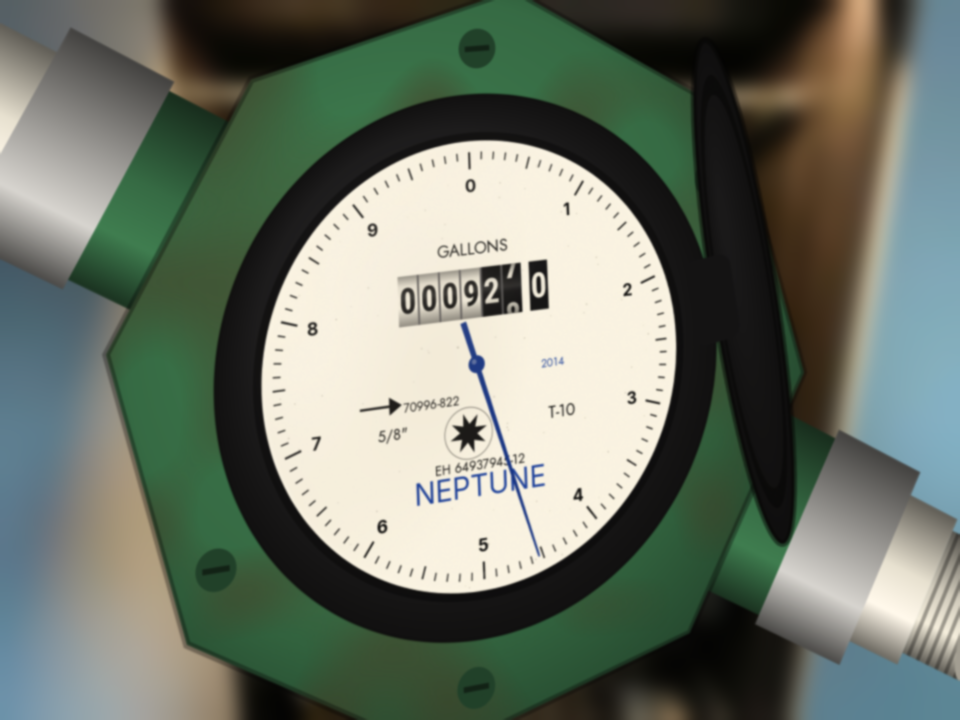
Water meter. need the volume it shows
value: 9274.5 gal
